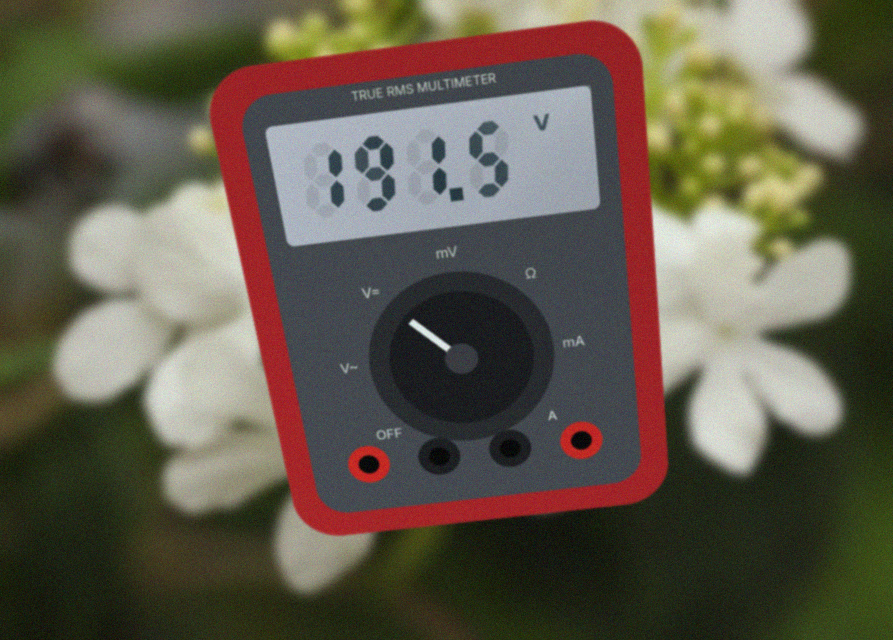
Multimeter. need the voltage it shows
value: 191.5 V
